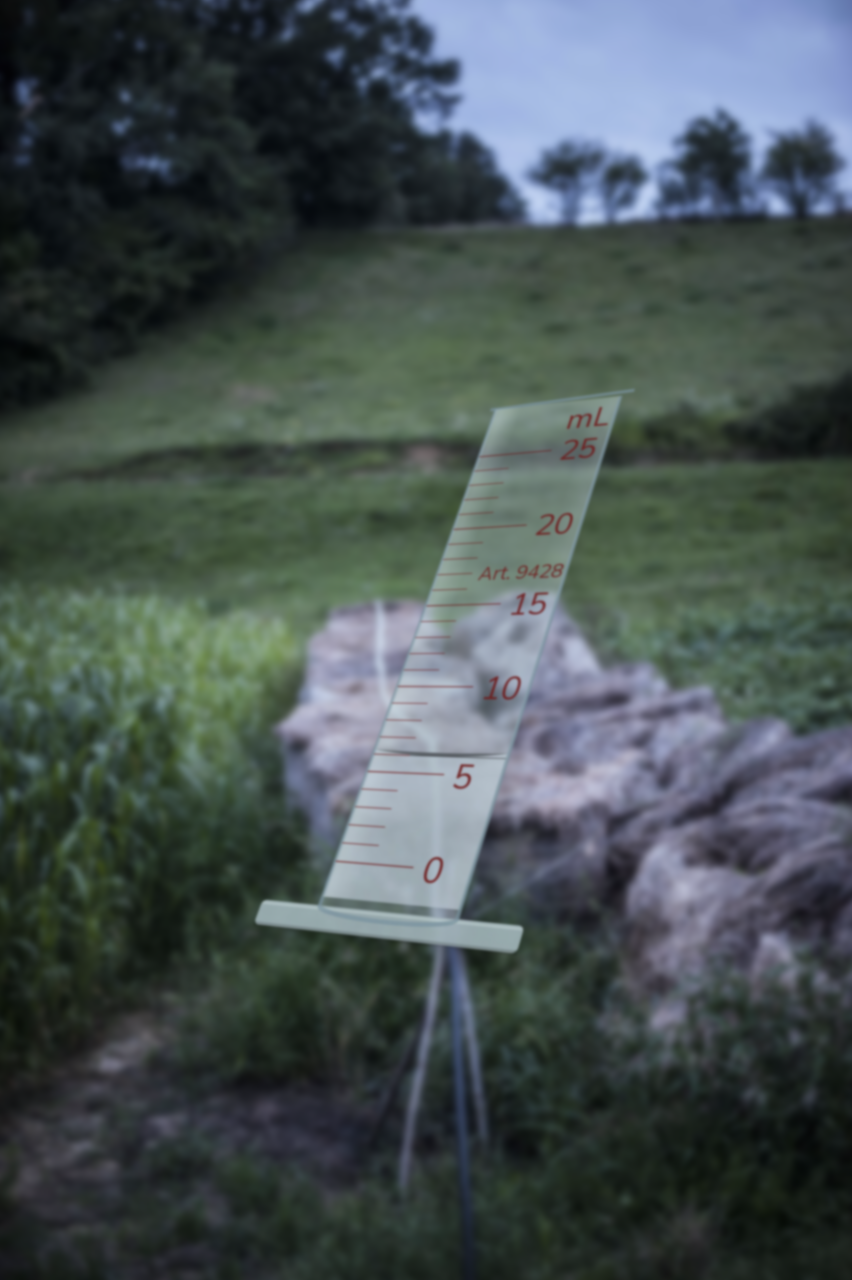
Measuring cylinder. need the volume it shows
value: 6 mL
